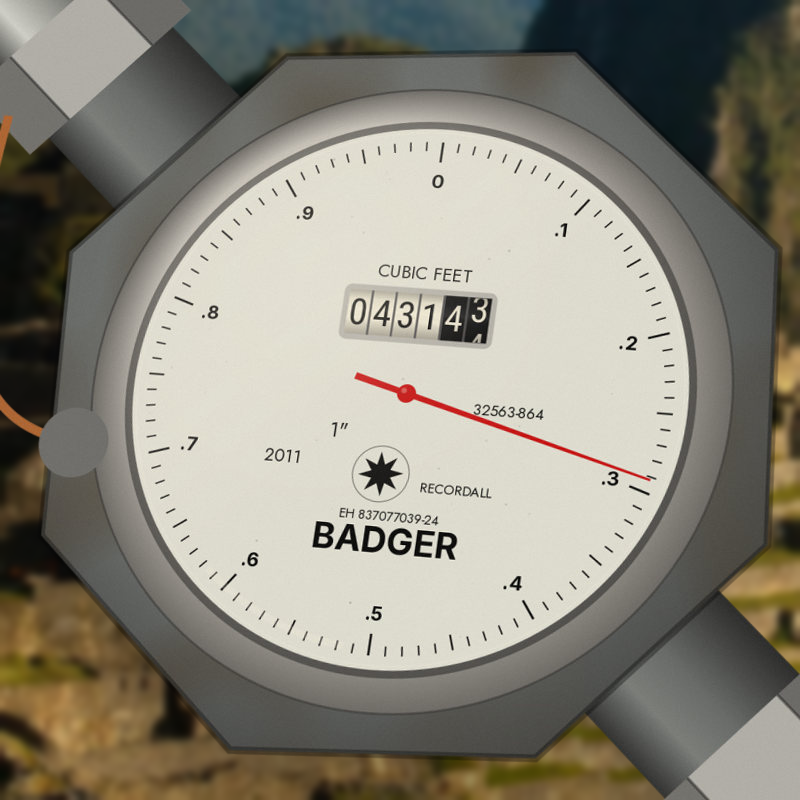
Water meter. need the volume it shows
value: 43143.29 ft³
